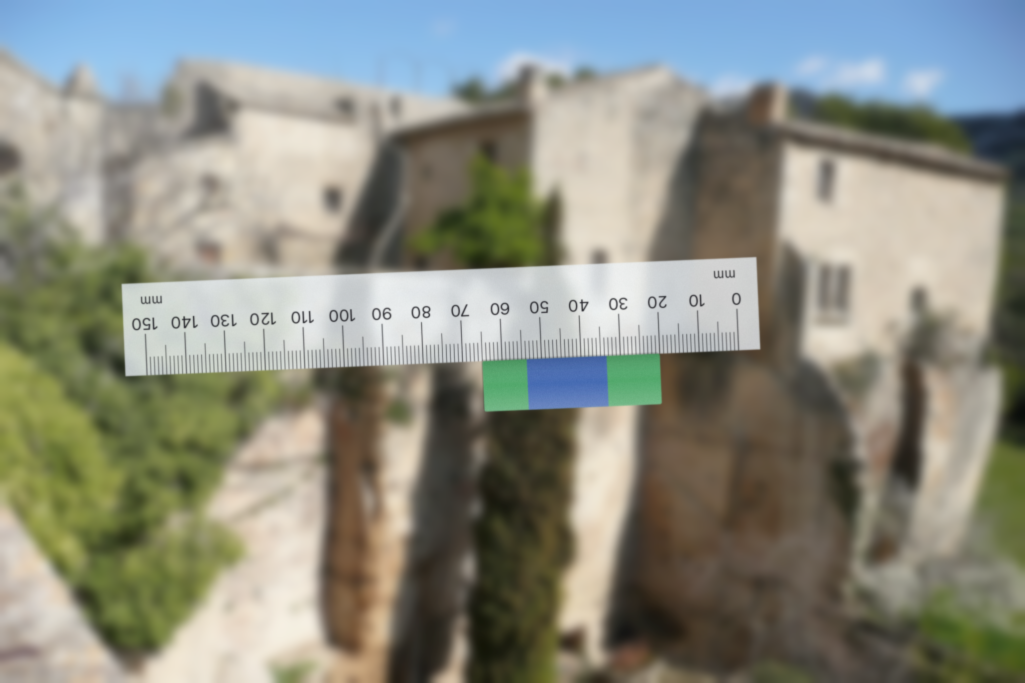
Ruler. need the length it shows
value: 45 mm
